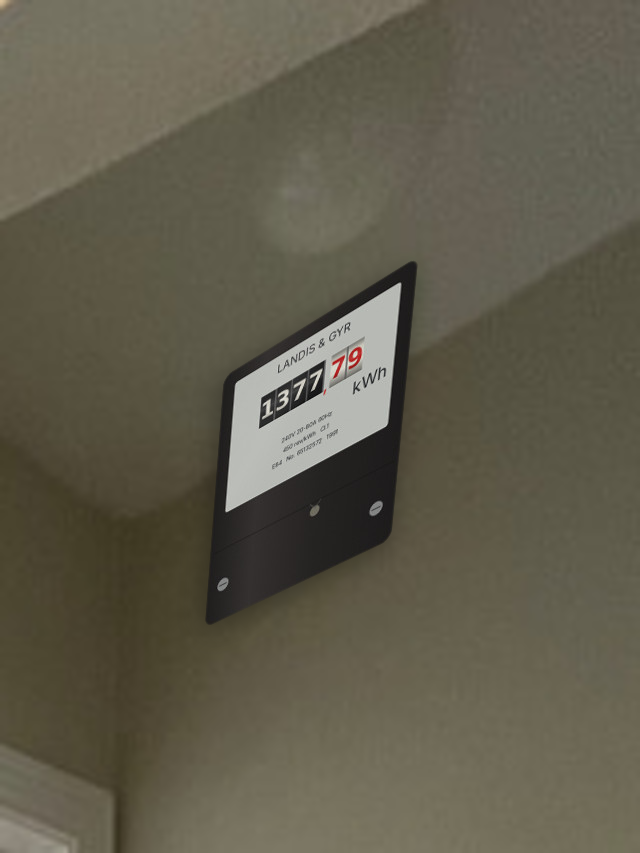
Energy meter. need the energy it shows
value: 1377.79 kWh
